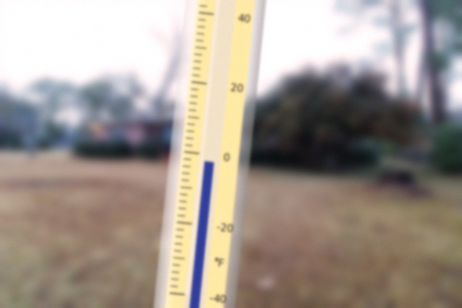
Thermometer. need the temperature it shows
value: -2 °F
